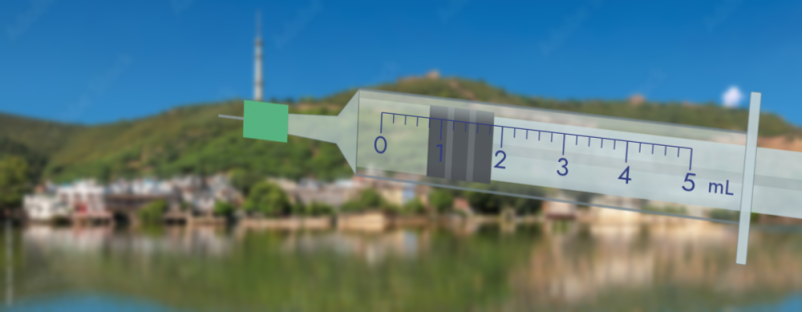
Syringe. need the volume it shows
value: 0.8 mL
